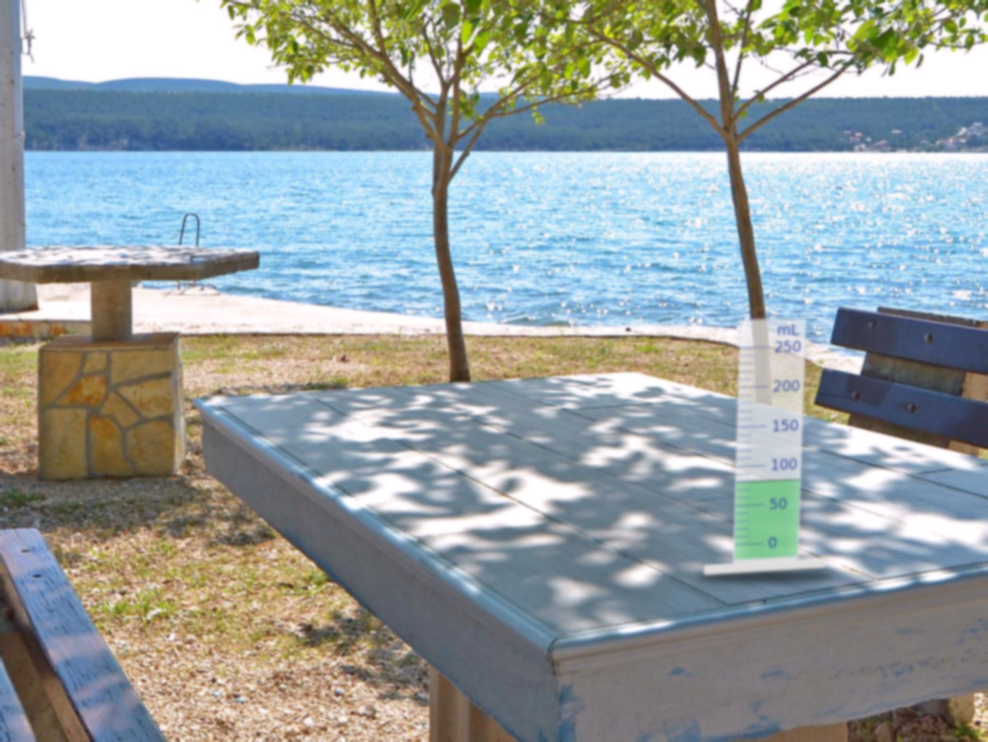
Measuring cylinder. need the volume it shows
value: 80 mL
